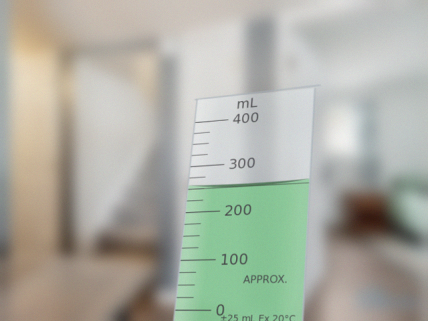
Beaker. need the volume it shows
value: 250 mL
